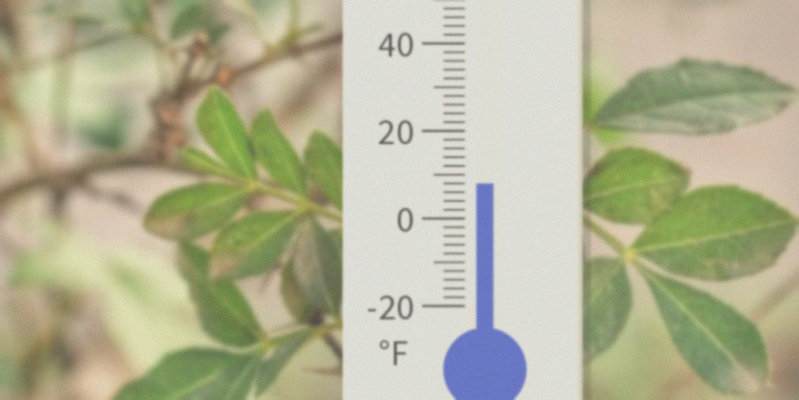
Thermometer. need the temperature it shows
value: 8 °F
